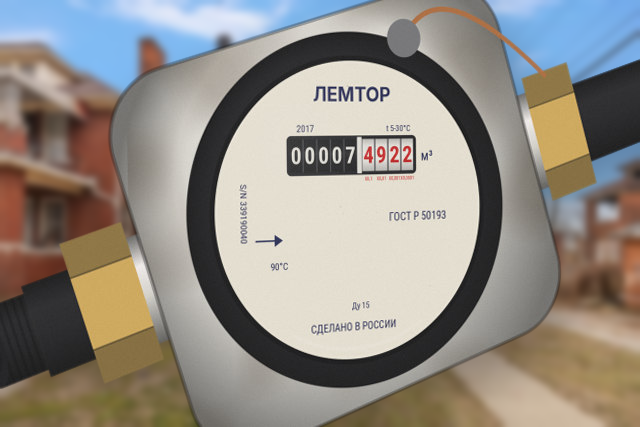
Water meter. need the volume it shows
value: 7.4922 m³
